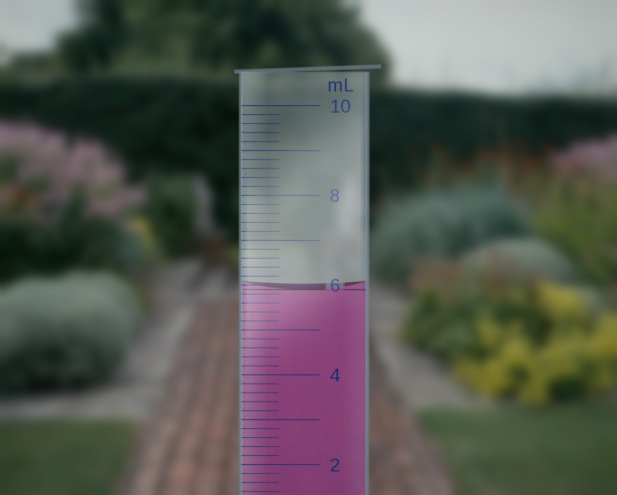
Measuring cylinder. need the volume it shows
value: 5.9 mL
